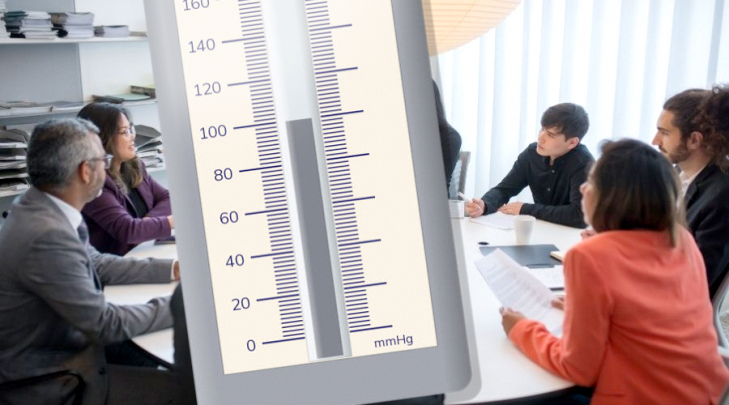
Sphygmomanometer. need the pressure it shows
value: 100 mmHg
